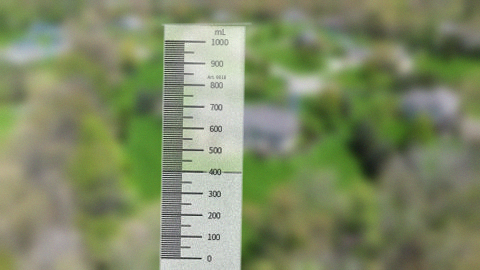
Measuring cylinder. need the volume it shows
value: 400 mL
